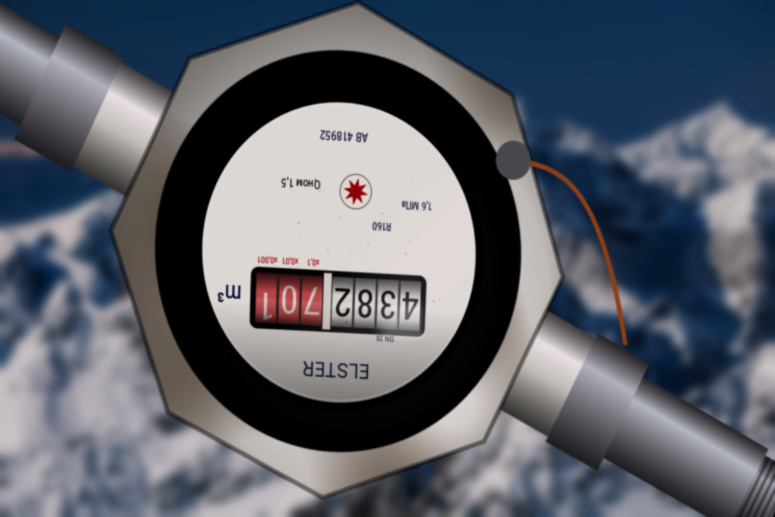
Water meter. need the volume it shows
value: 4382.701 m³
